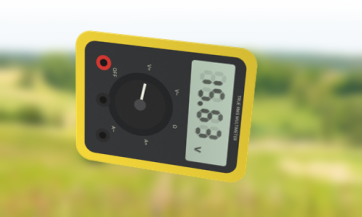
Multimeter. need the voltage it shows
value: 15.63 V
